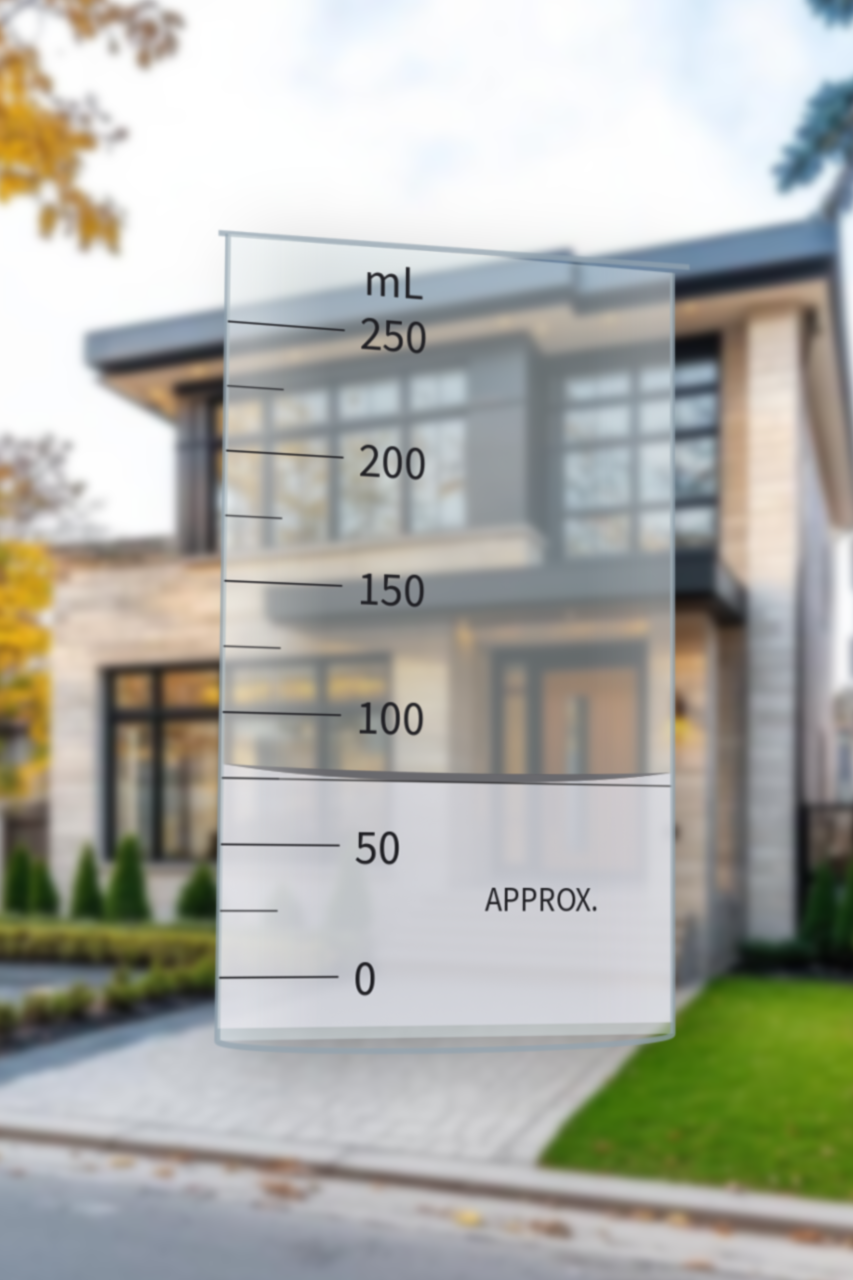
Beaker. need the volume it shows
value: 75 mL
